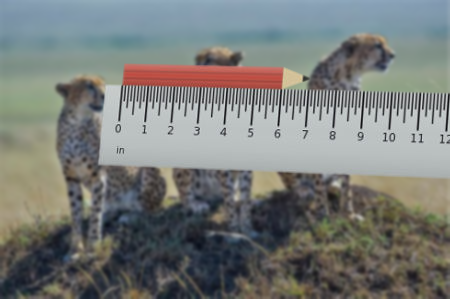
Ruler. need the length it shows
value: 7 in
